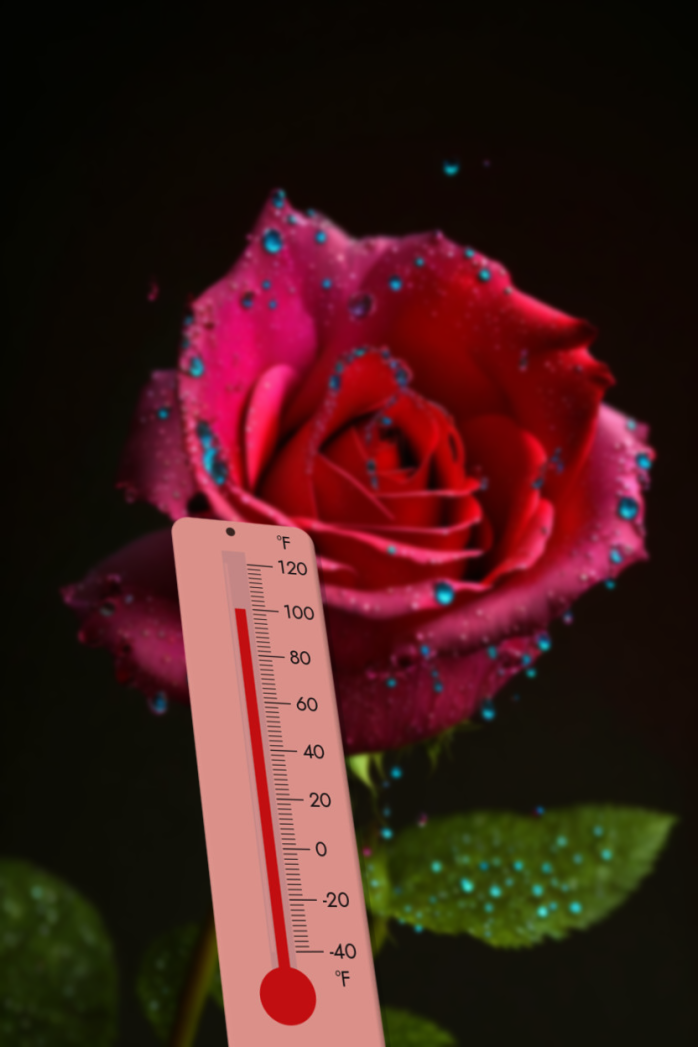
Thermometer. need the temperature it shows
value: 100 °F
